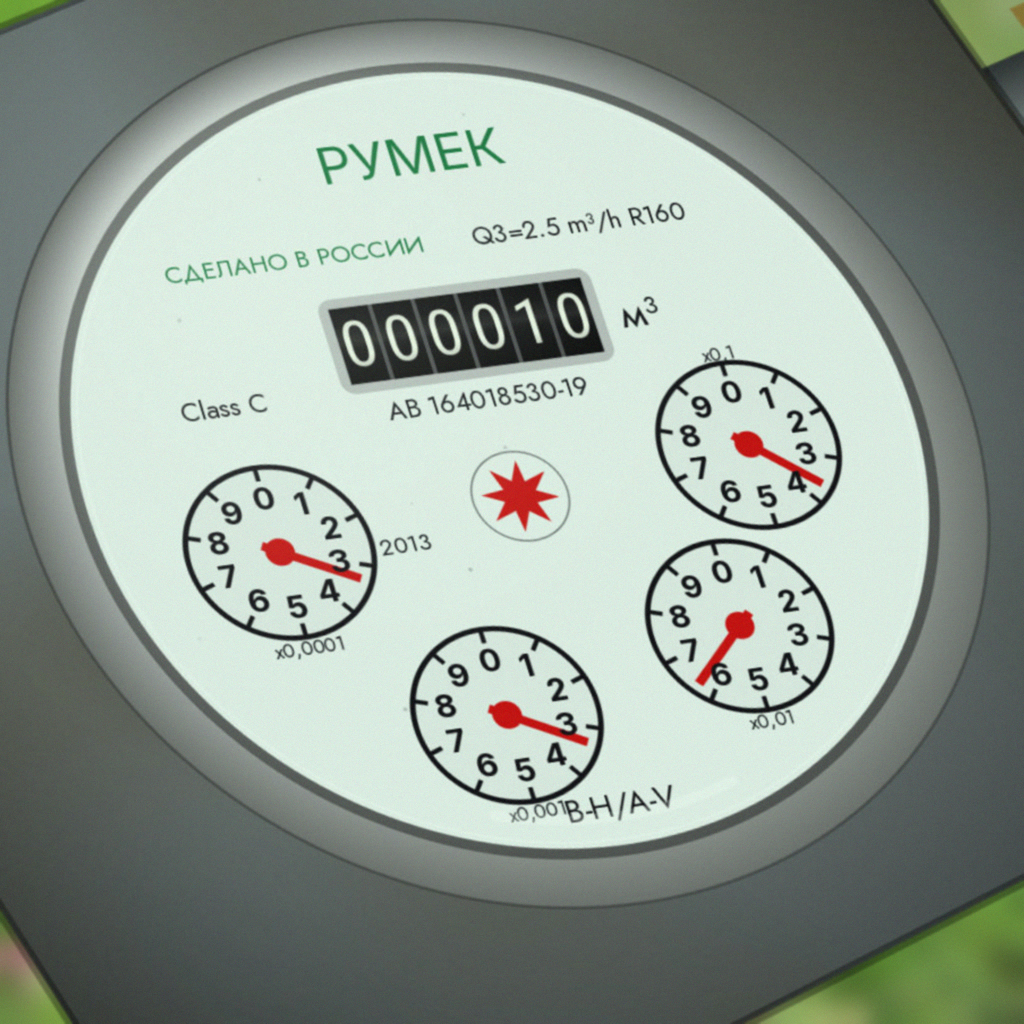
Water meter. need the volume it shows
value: 10.3633 m³
